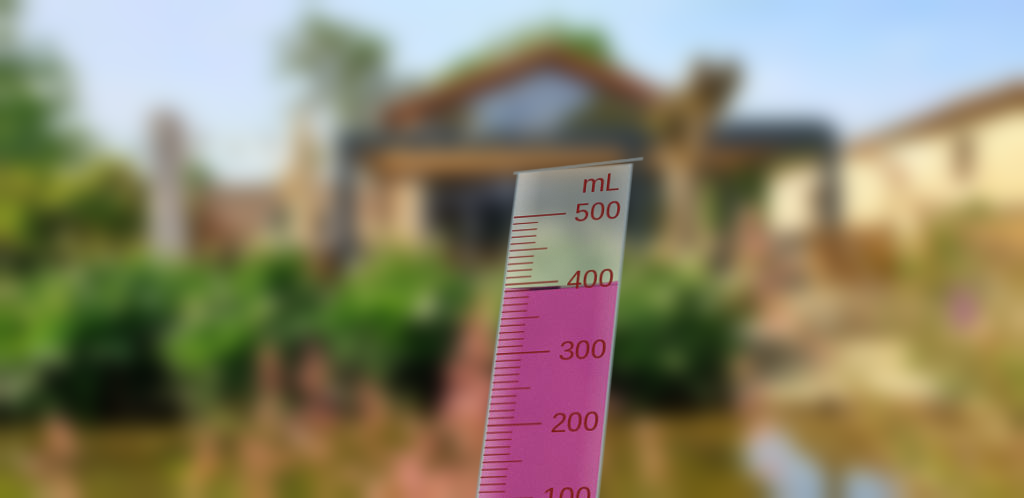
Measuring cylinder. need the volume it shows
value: 390 mL
